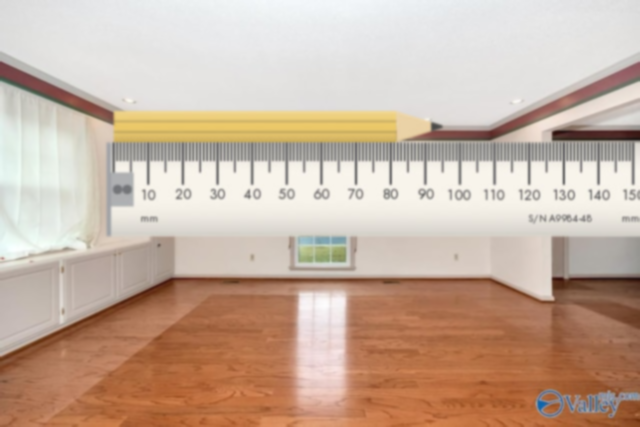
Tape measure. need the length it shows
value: 95 mm
